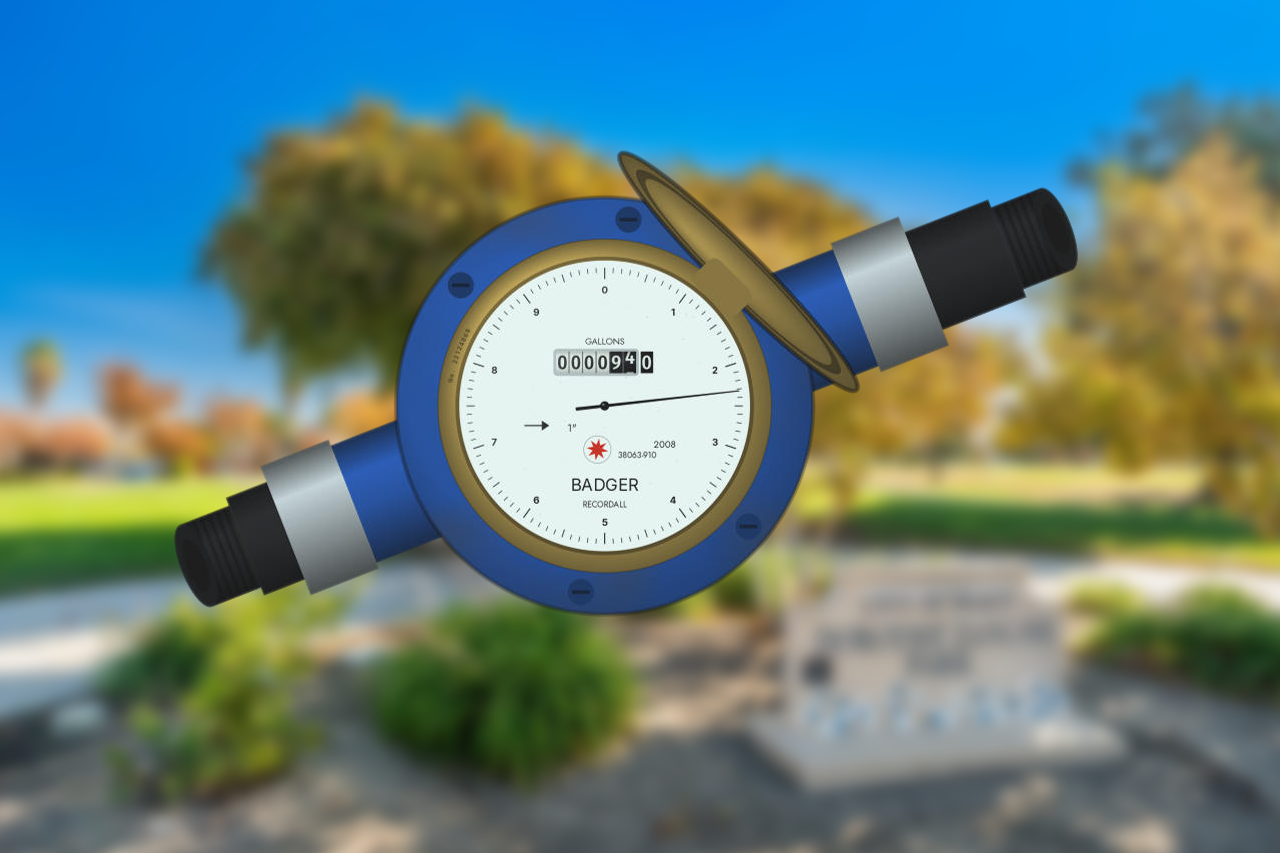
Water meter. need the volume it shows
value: 942.3 gal
